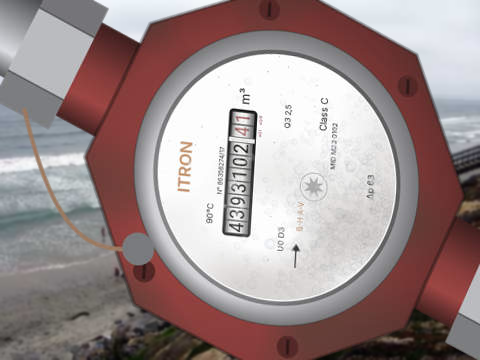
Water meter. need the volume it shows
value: 4393102.41 m³
